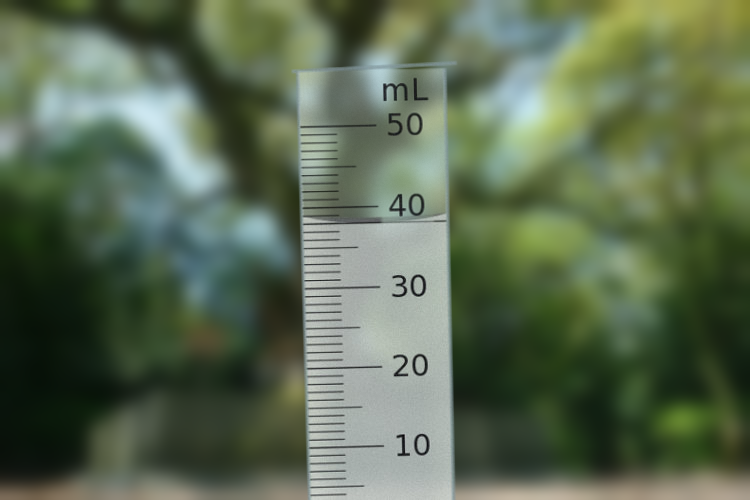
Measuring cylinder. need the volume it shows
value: 38 mL
